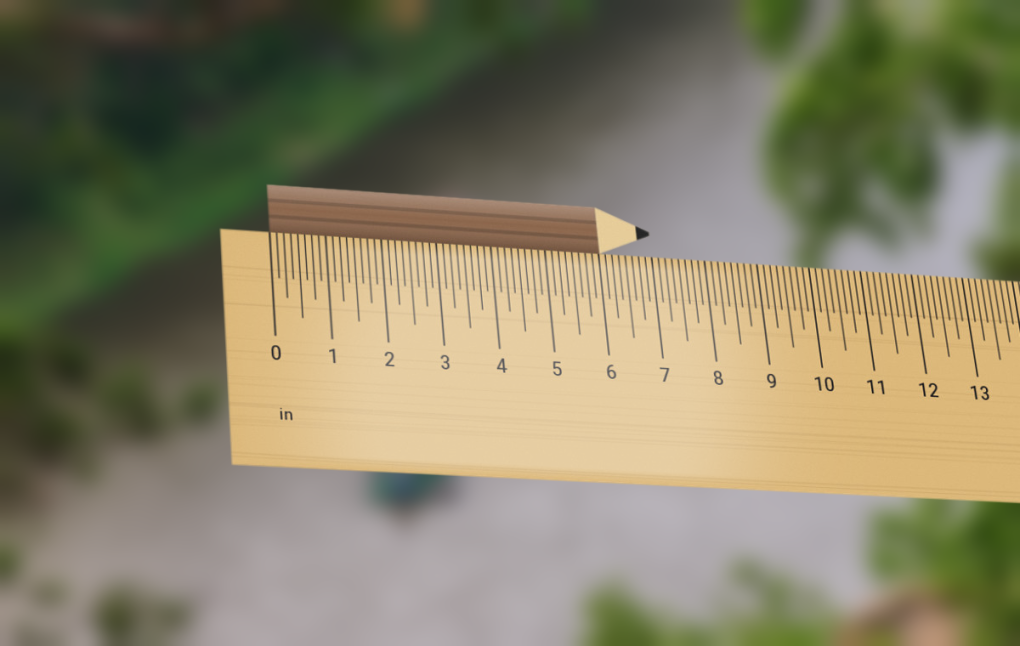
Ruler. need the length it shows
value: 7 in
